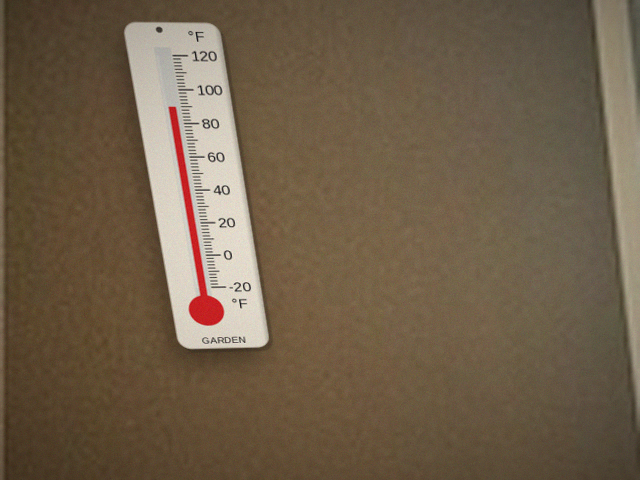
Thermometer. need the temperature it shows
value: 90 °F
